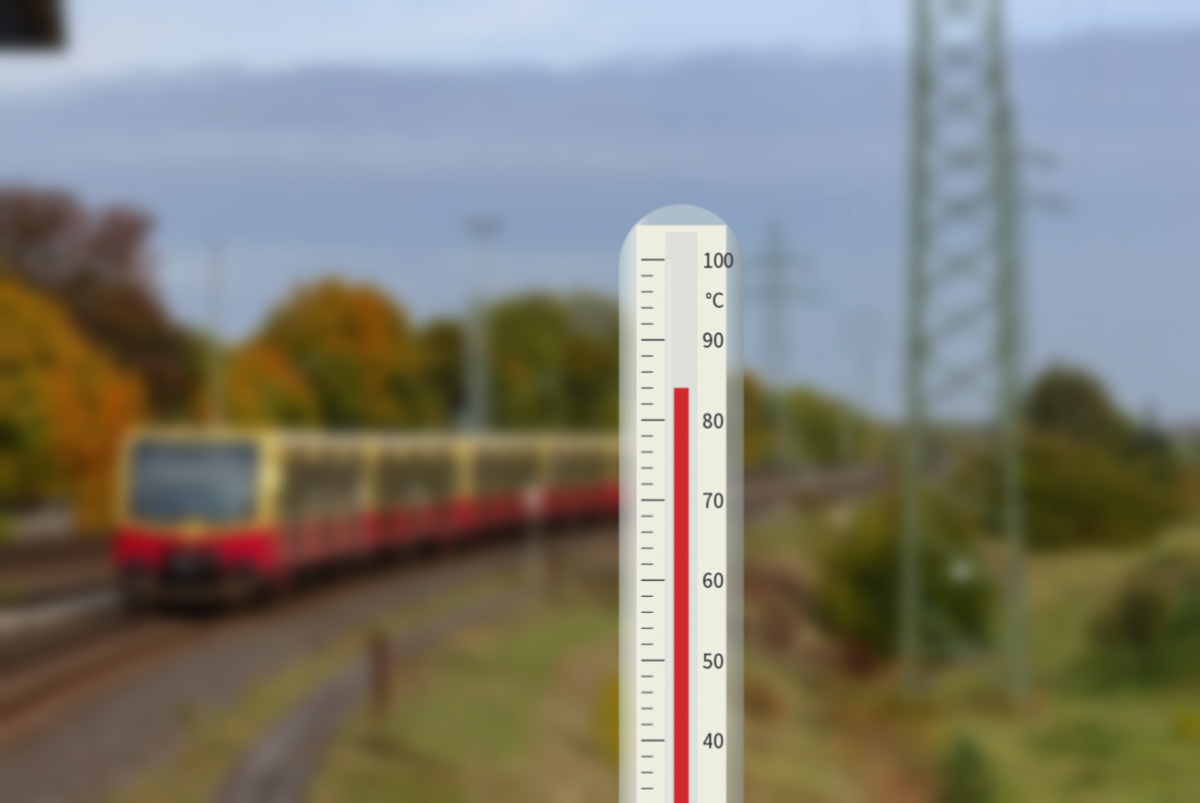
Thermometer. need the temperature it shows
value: 84 °C
